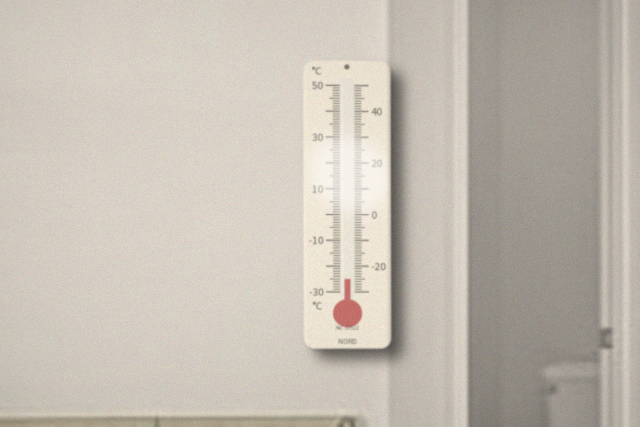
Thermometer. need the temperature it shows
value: -25 °C
